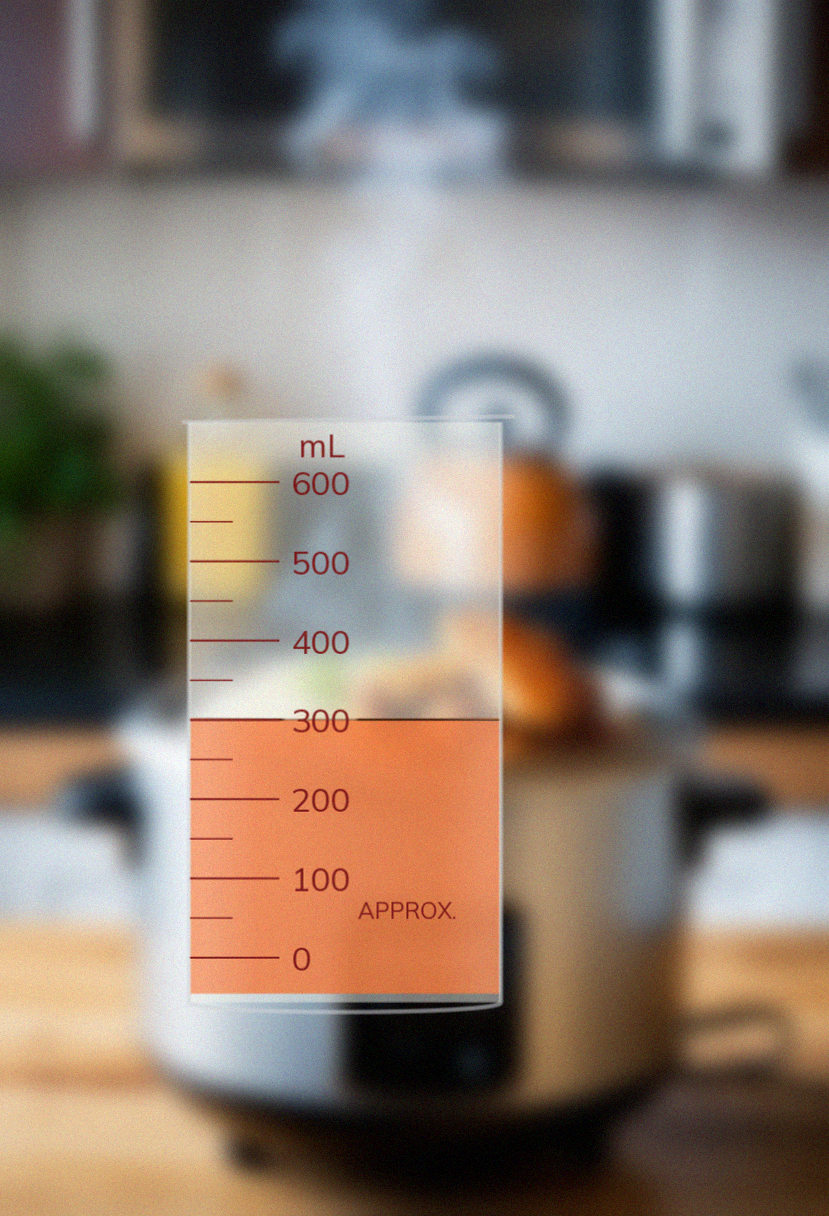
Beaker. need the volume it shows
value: 300 mL
